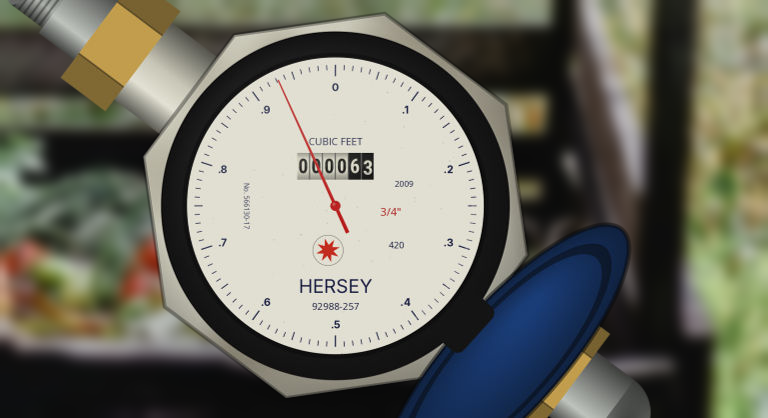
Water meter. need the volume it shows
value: 62.93 ft³
